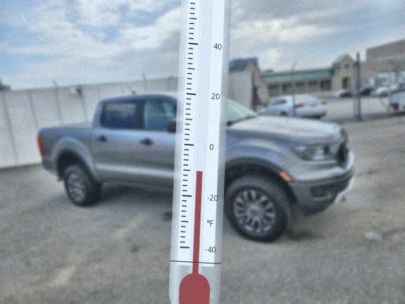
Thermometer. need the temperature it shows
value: -10 °F
